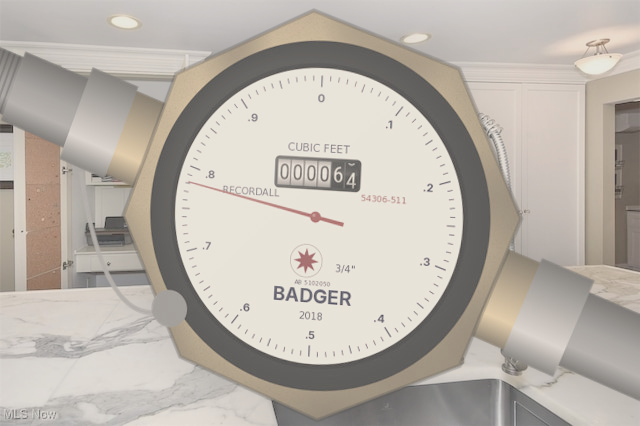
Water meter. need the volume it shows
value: 63.78 ft³
